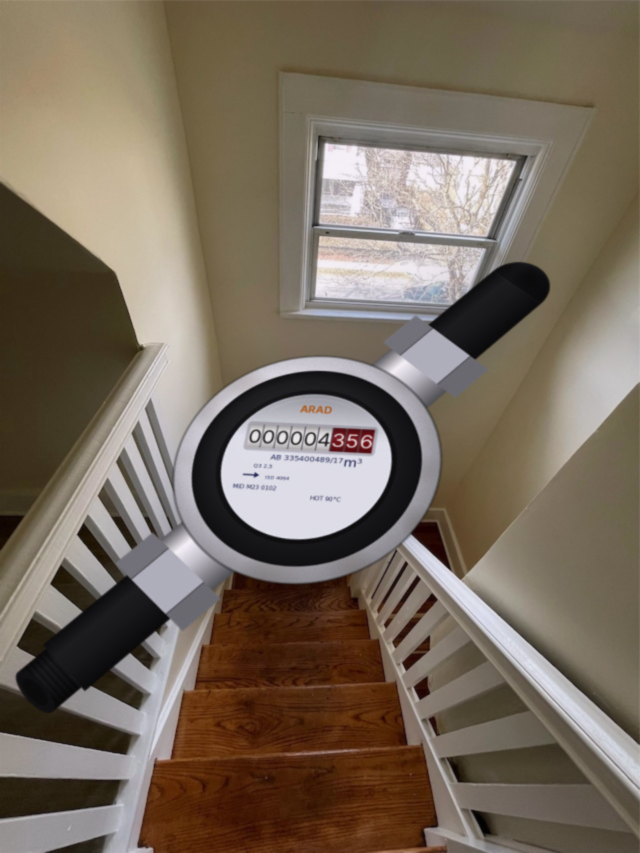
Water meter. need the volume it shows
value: 4.356 m³
